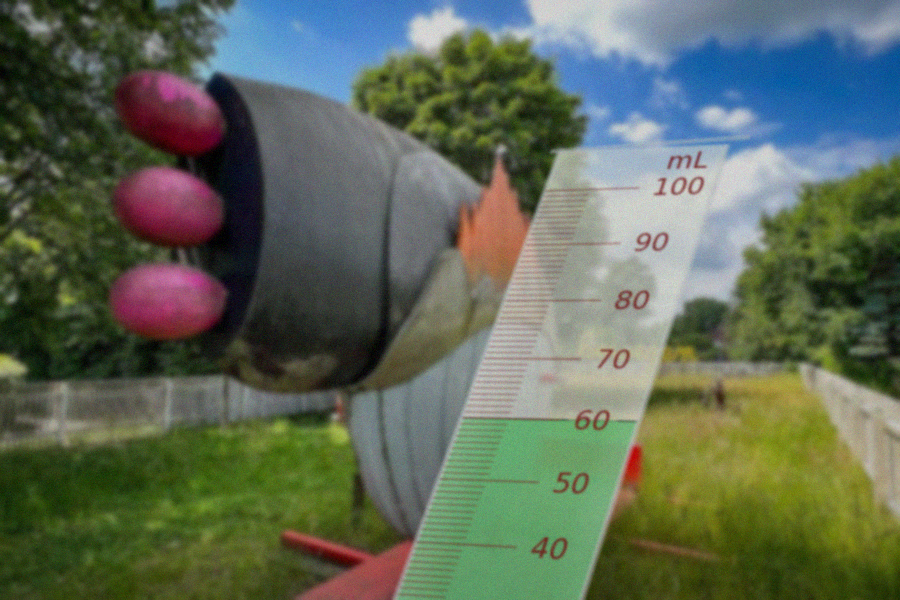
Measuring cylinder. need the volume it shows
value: 60 mL
